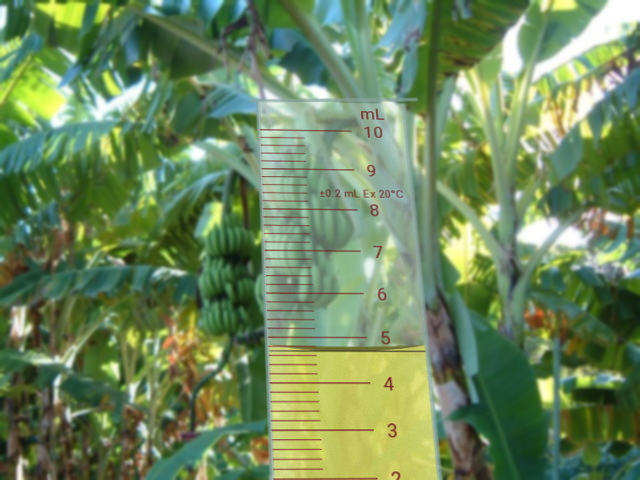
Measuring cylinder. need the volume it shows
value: 4.7 mL
